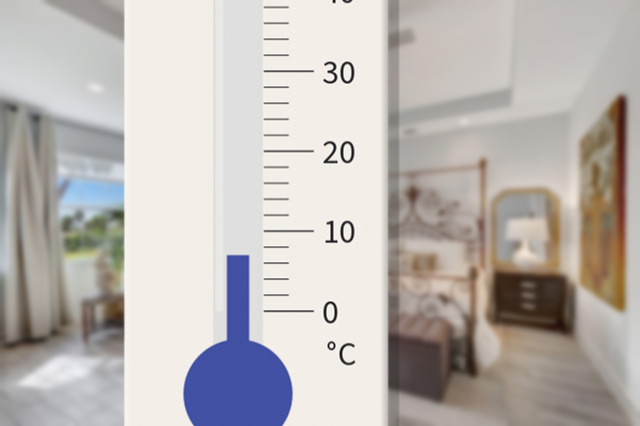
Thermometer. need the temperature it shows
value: 7 °C
